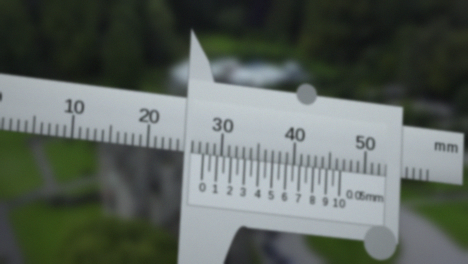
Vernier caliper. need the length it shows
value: 27.5 mm
